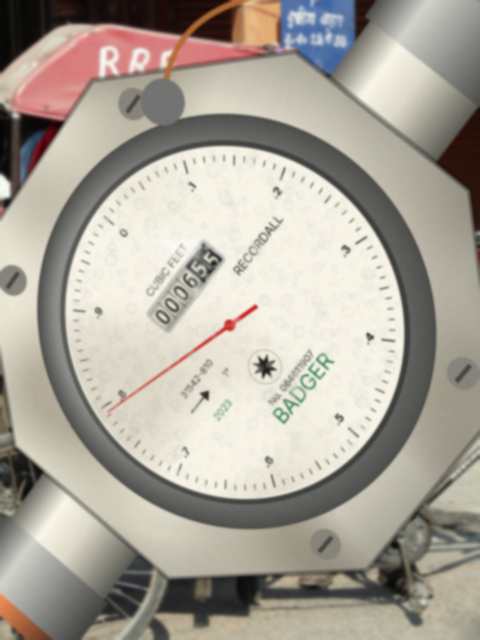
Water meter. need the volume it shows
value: 654.79 ft³
